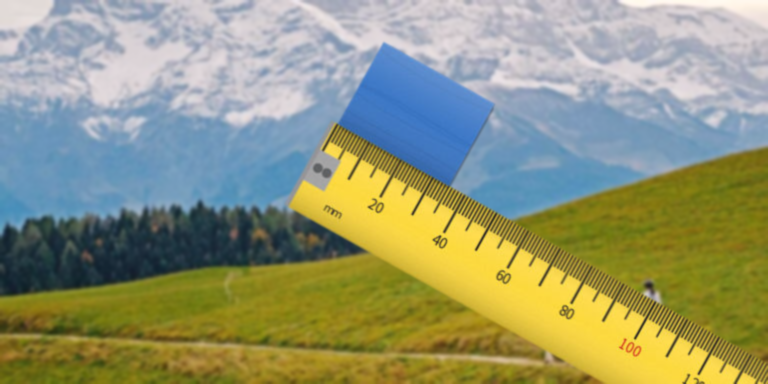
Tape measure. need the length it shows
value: 35 mm
